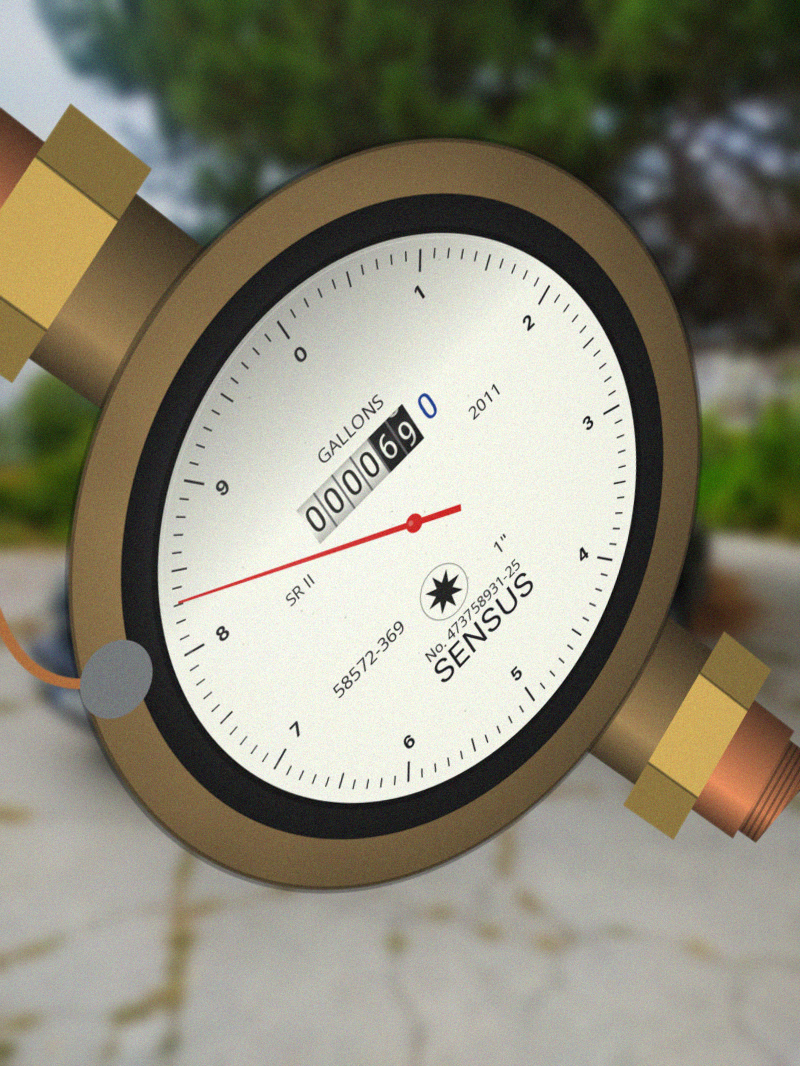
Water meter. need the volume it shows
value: 688.3 gal
